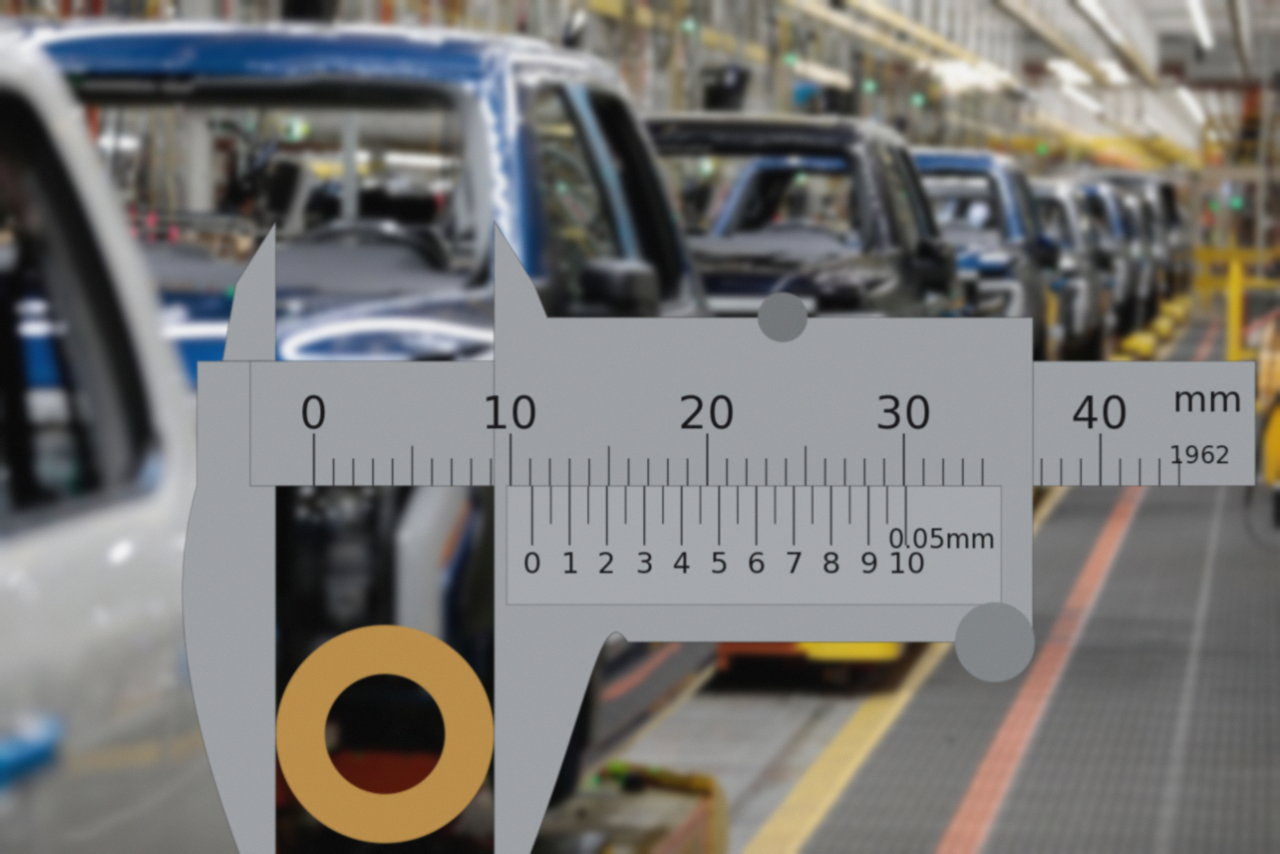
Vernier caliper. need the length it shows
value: 11.1 mm
